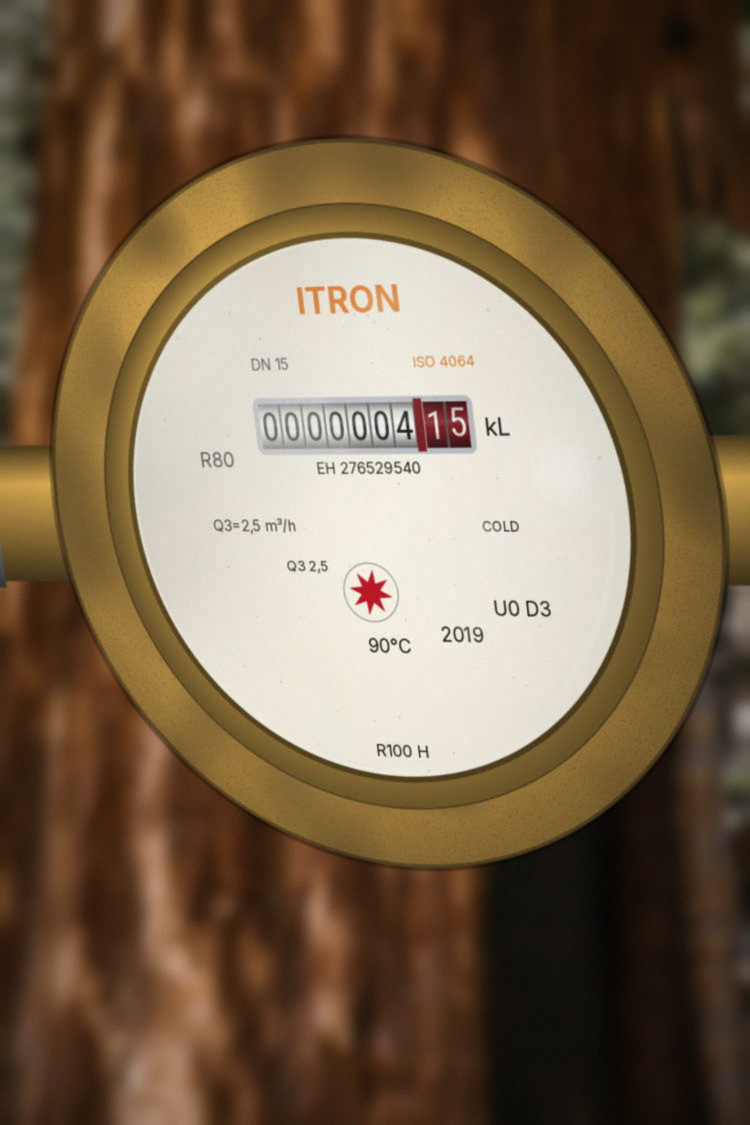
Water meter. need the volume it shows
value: 4.15 kL
